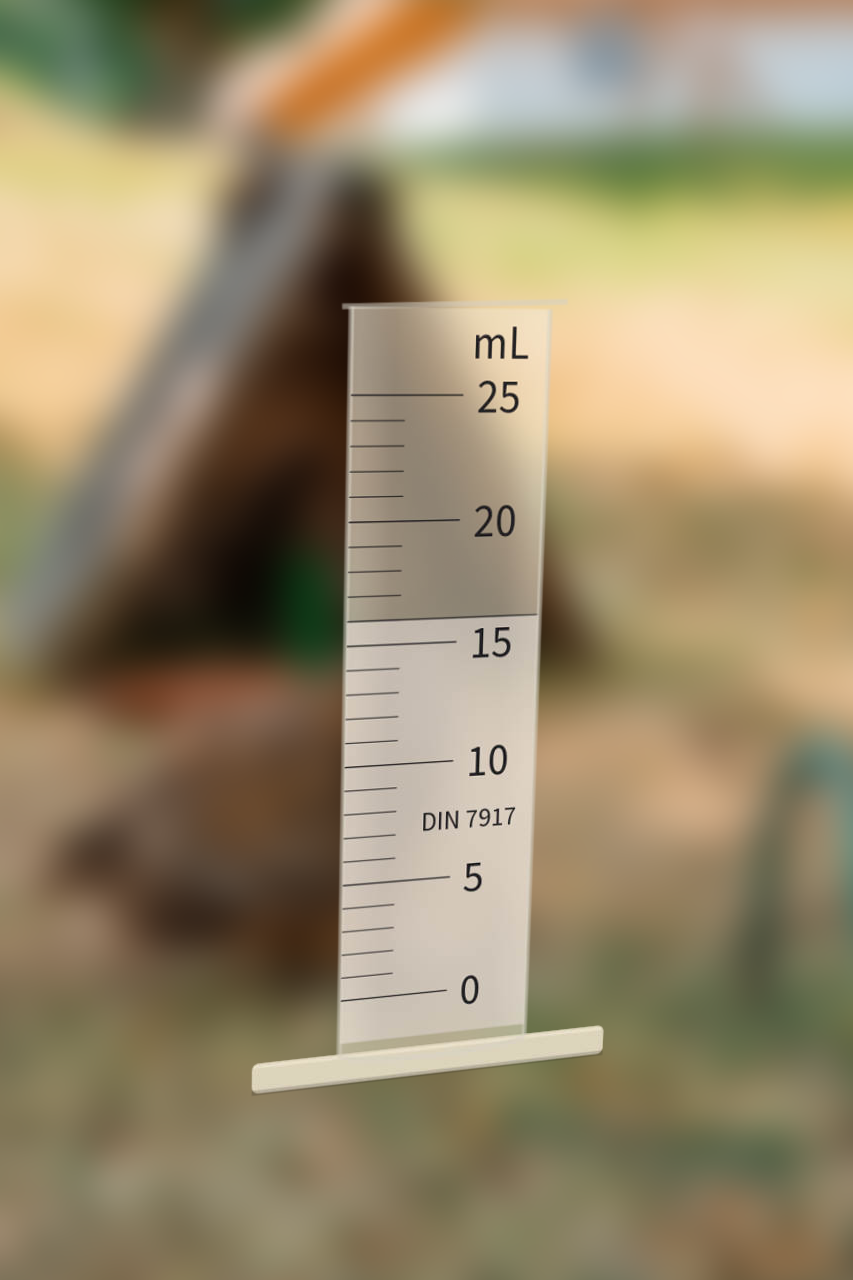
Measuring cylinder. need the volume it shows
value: 16 mL
